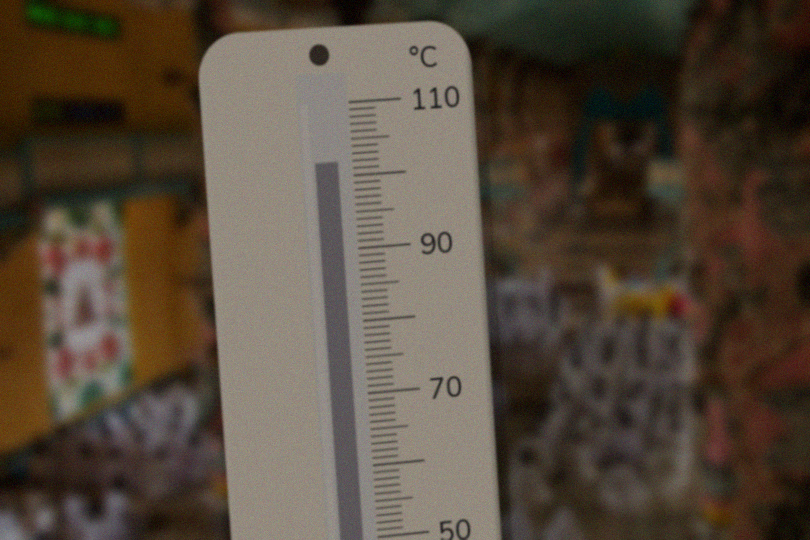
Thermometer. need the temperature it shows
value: 102 °C
